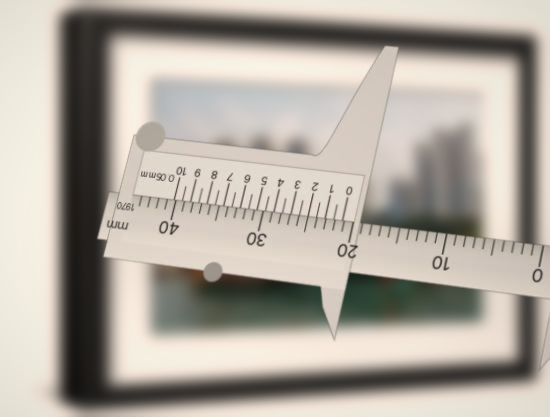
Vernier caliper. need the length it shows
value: 21.2 mm
